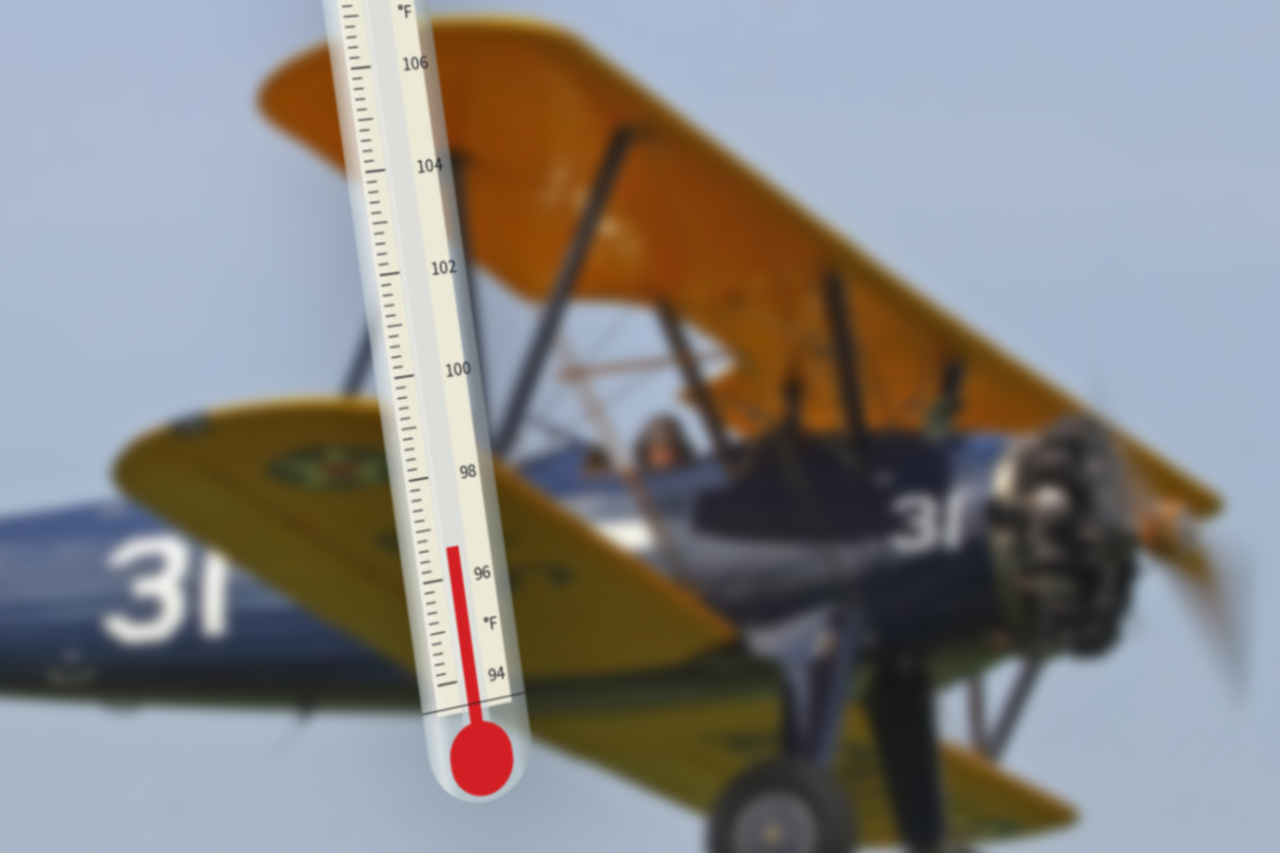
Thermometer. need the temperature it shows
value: 96.6 °F
